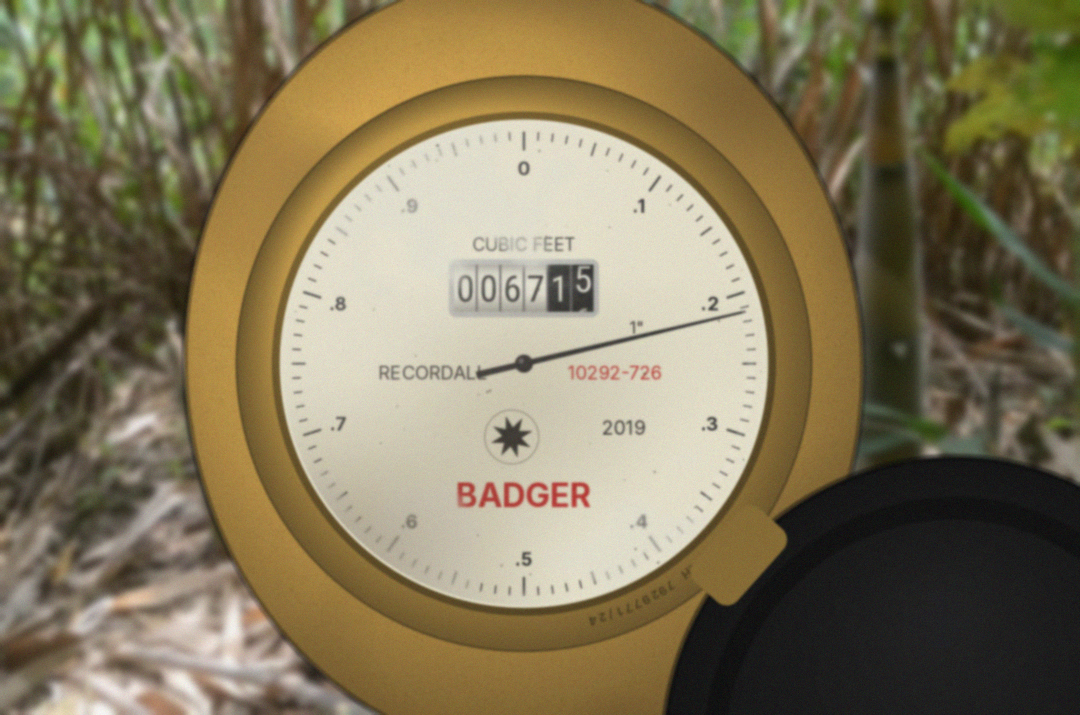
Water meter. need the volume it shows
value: 6715.21 ft³
